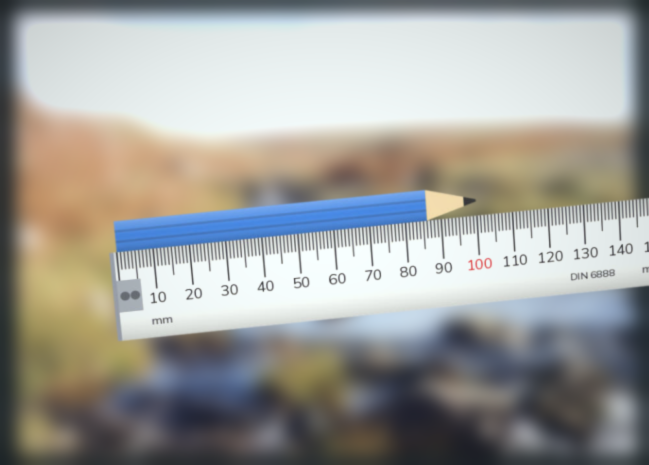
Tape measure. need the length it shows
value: 100 mm
